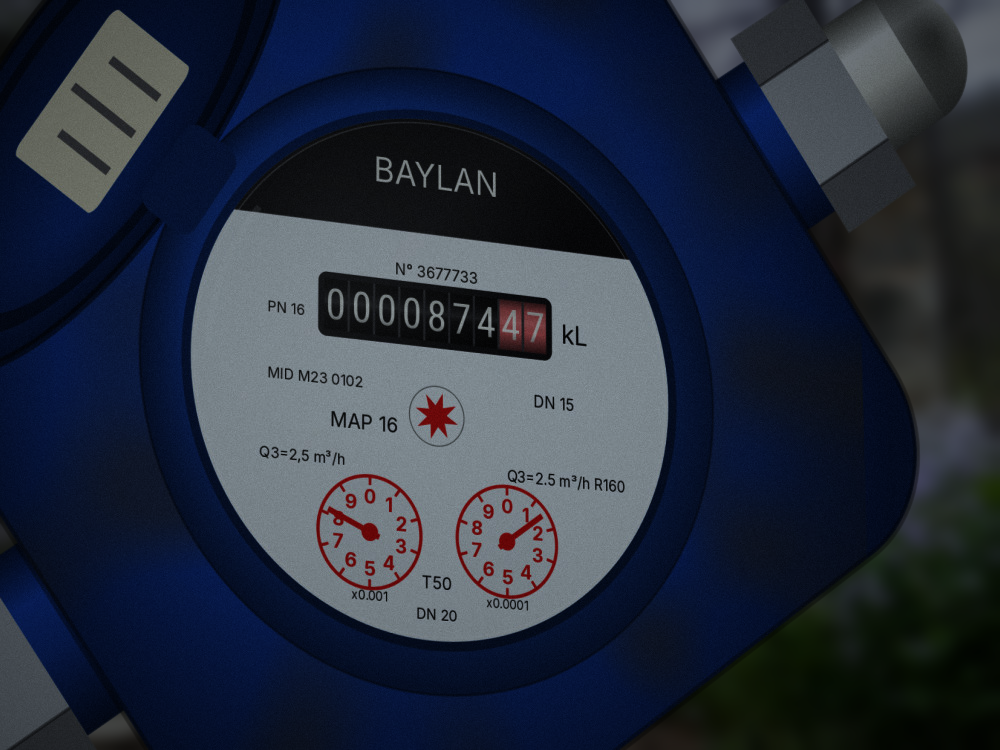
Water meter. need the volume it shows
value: 874.4781 kL
